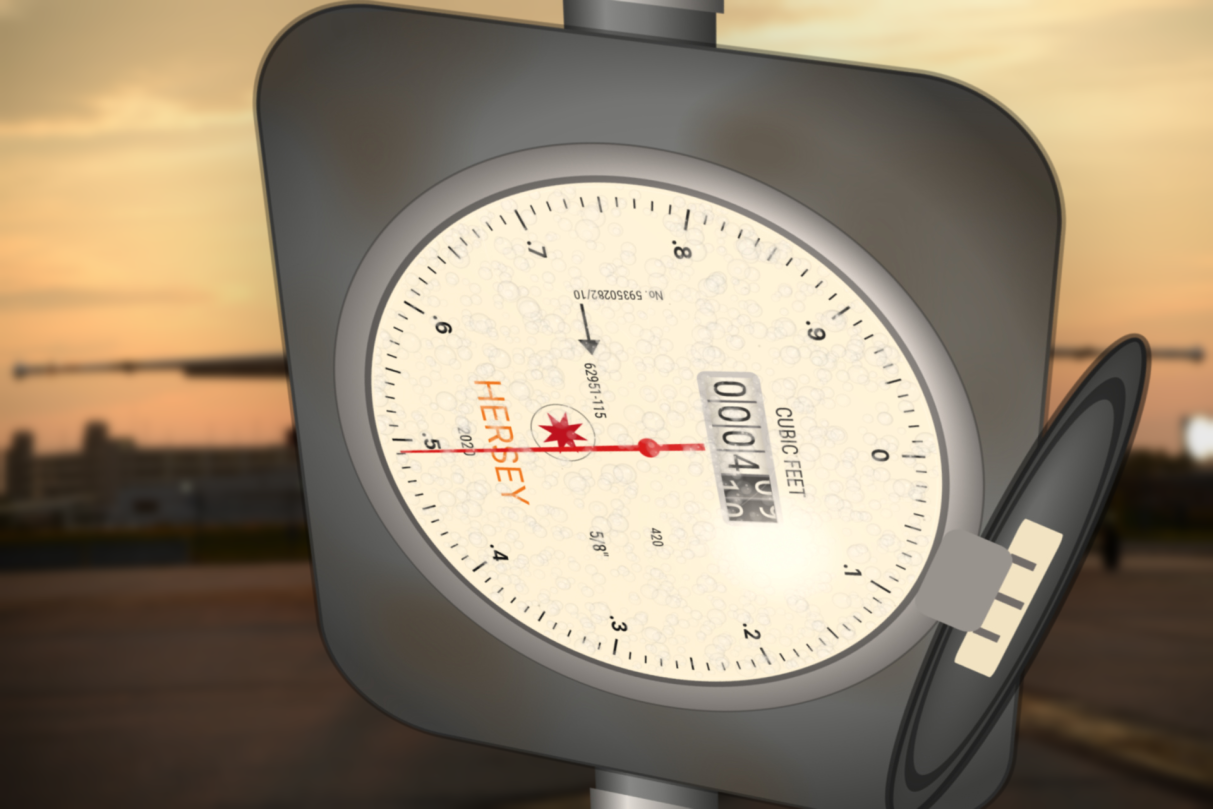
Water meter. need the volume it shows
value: 409.49 ft³
